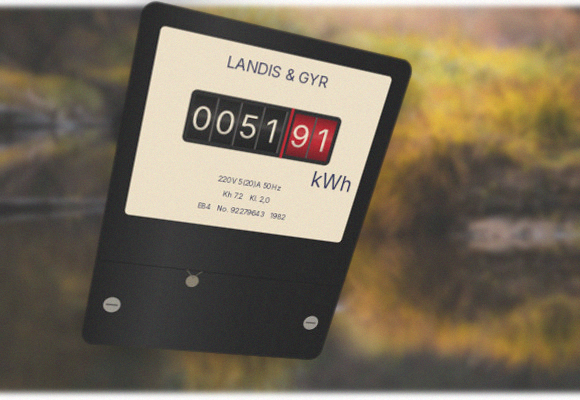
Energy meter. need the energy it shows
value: 51.91 kWh
